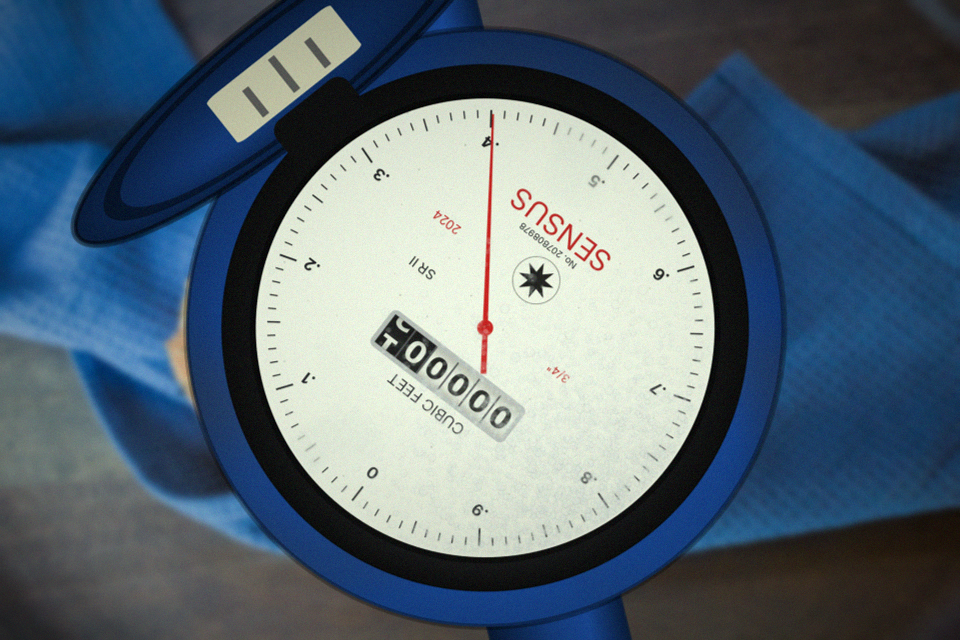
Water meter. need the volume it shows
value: 1.40 ft³
